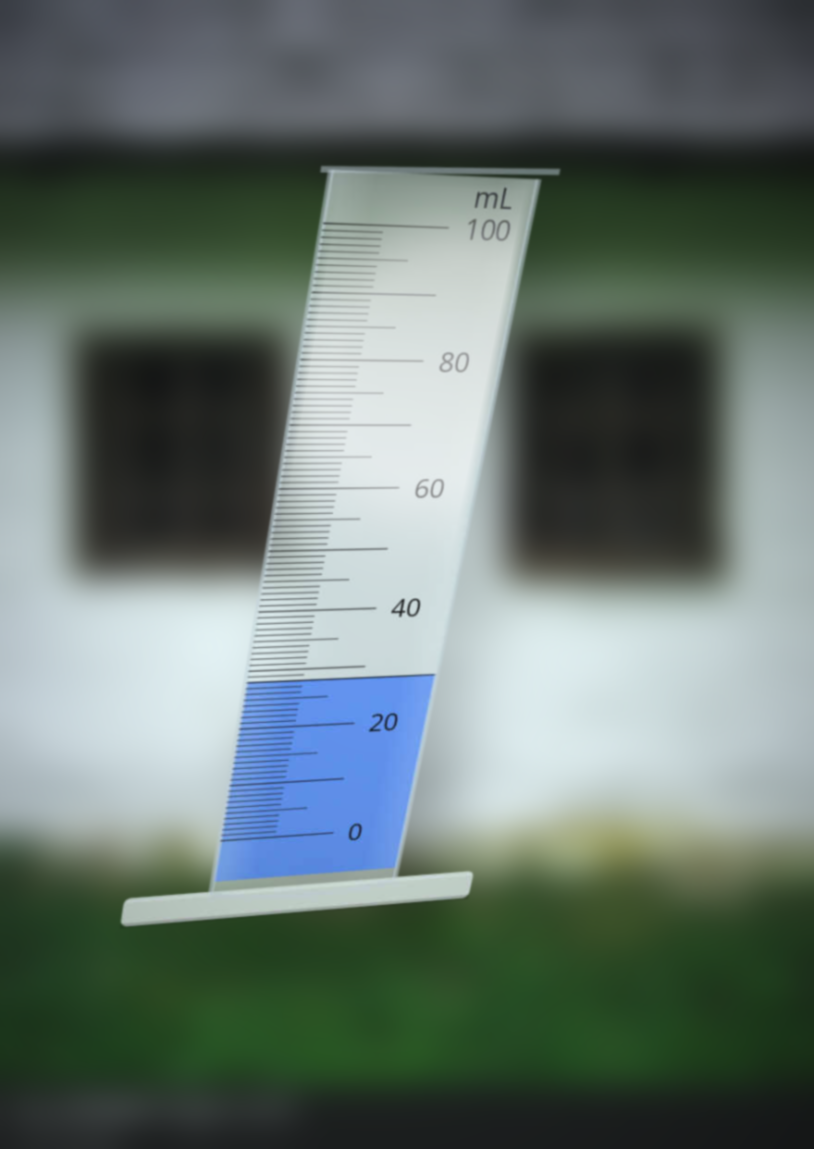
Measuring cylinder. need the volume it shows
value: 28 mL
